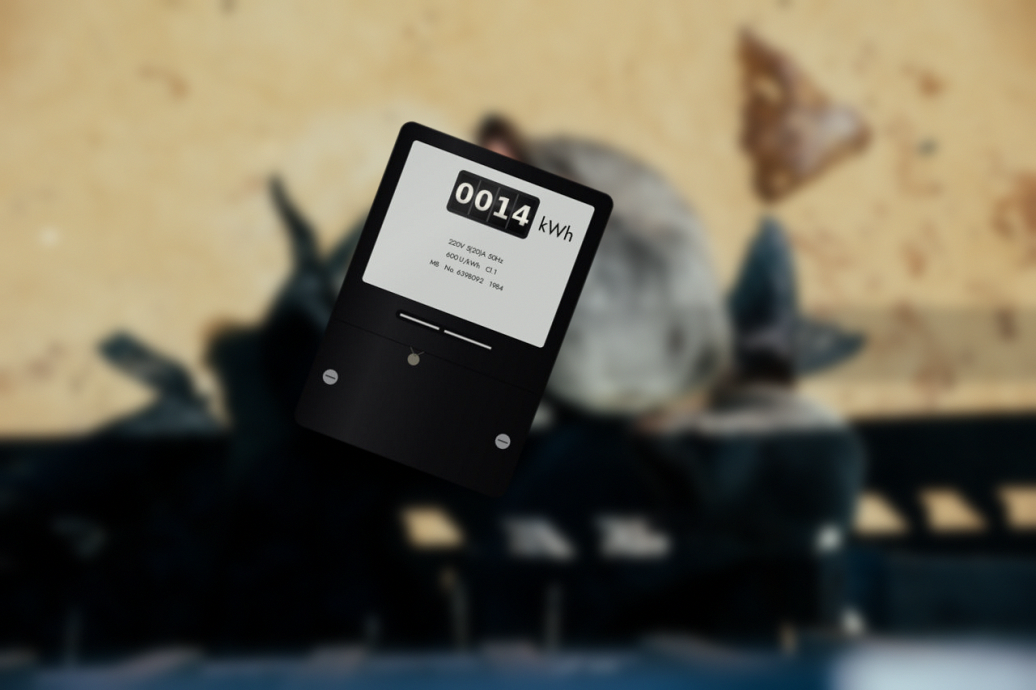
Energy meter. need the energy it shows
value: 14 kWh
